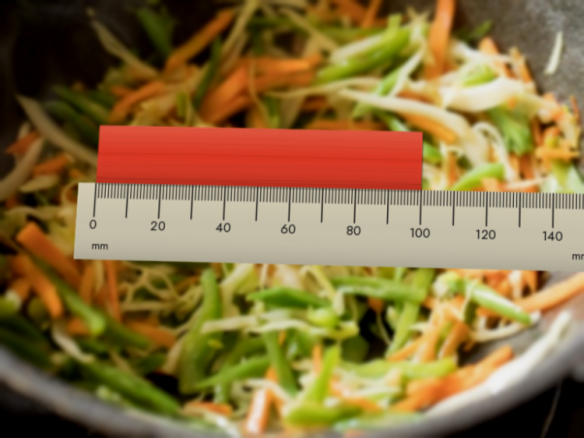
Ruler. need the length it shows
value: 100 mm
